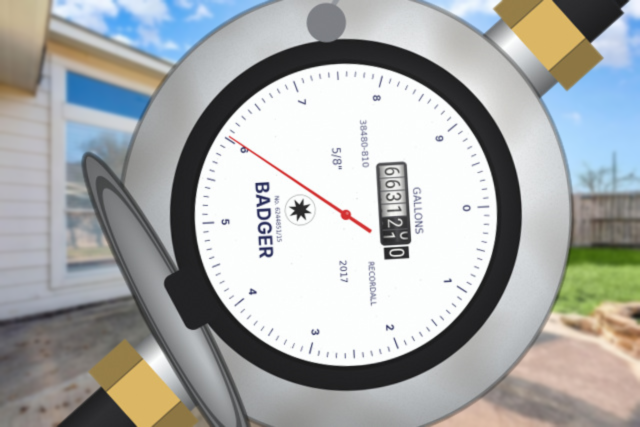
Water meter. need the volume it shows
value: 6631206.0 gal
